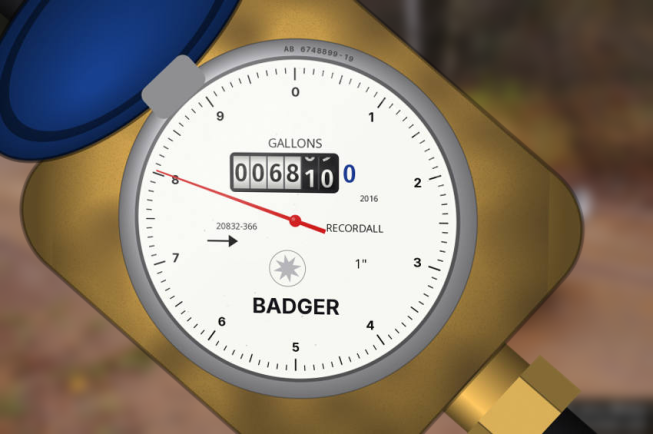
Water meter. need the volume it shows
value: 68098.0 gal
